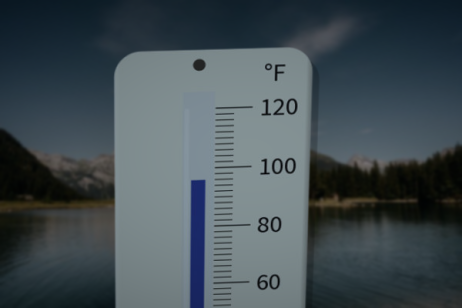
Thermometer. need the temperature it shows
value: 96 °F
